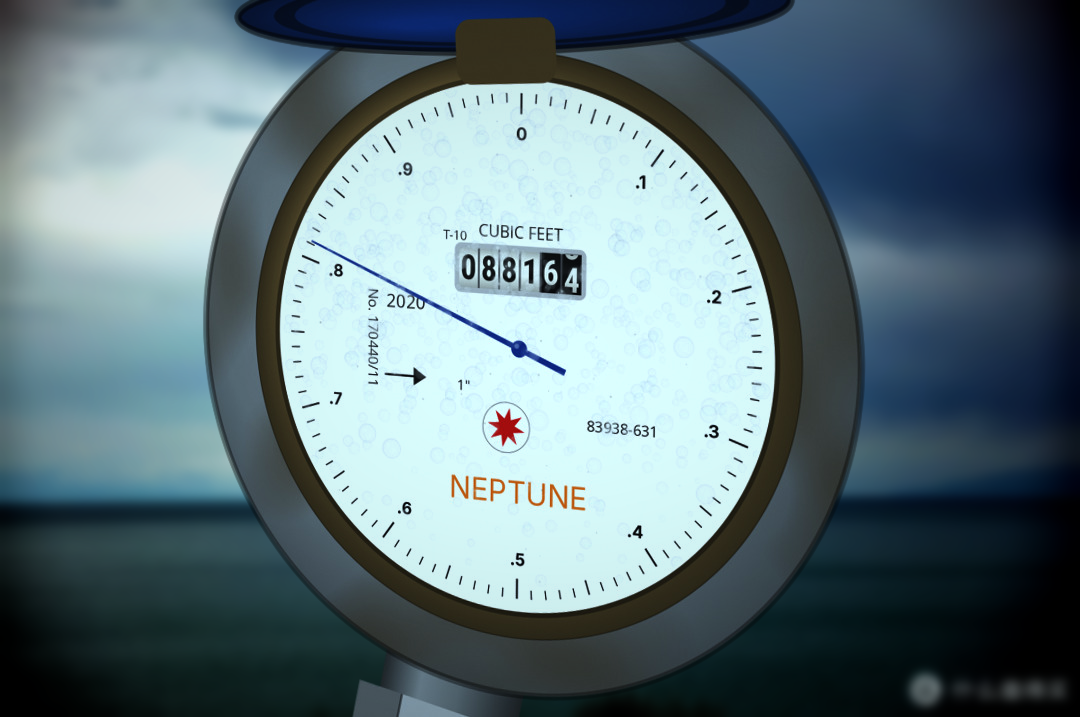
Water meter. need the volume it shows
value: 88163.81 ft³
